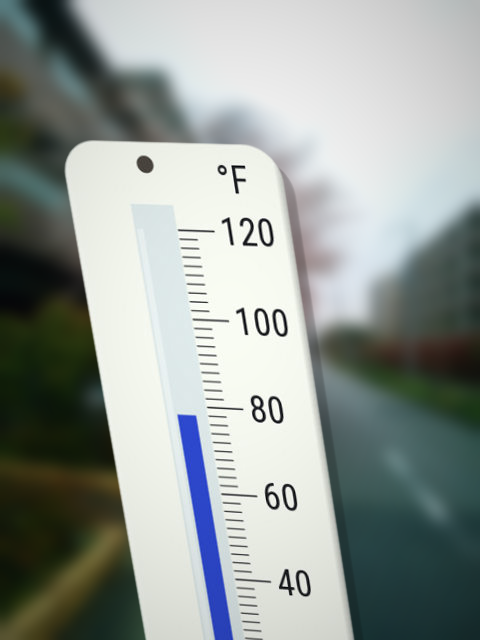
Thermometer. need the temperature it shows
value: 78 °F
